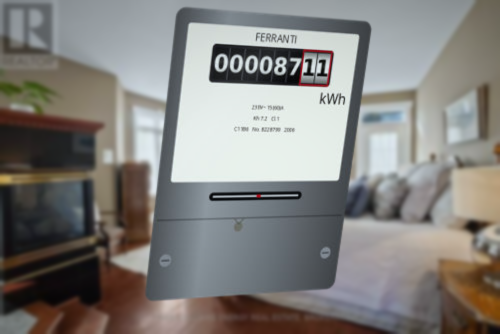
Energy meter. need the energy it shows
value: 87.11 kWh
